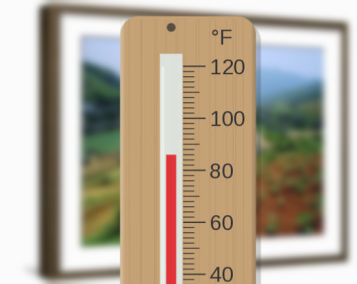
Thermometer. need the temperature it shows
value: 86 °F
